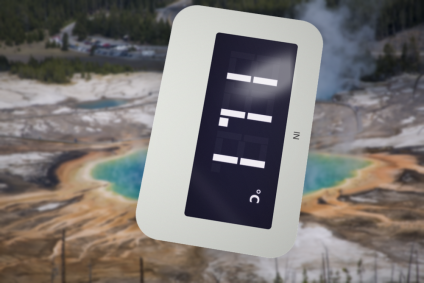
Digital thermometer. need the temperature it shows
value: 11.1 °C
